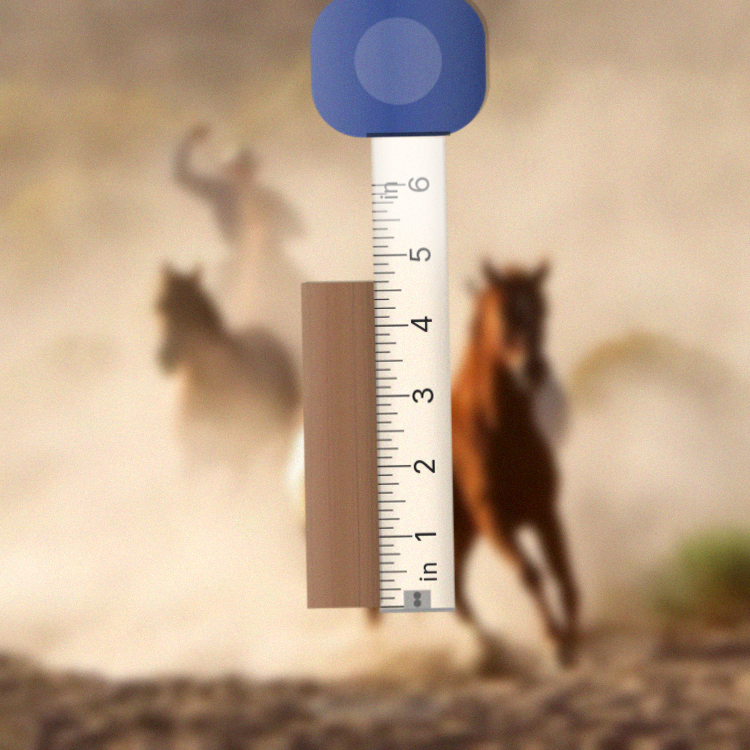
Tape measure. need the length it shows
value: 4.625 in
